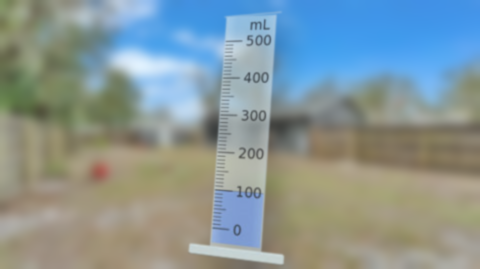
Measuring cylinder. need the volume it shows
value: 100 mL
